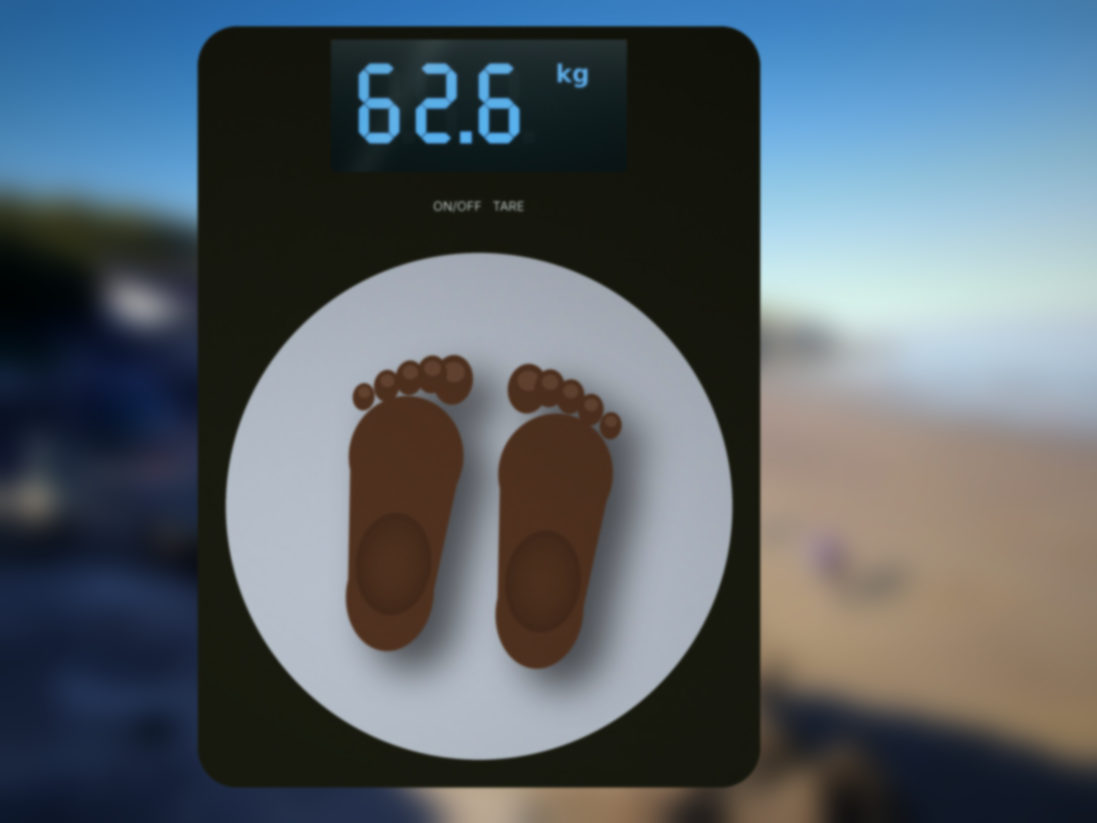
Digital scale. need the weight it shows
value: 62.6 kg
